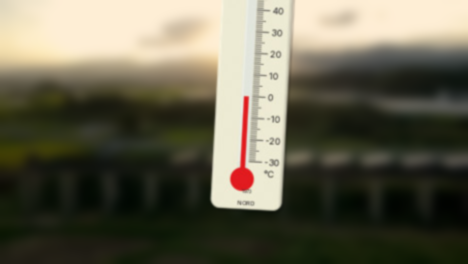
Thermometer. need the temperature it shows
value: 0 °C
